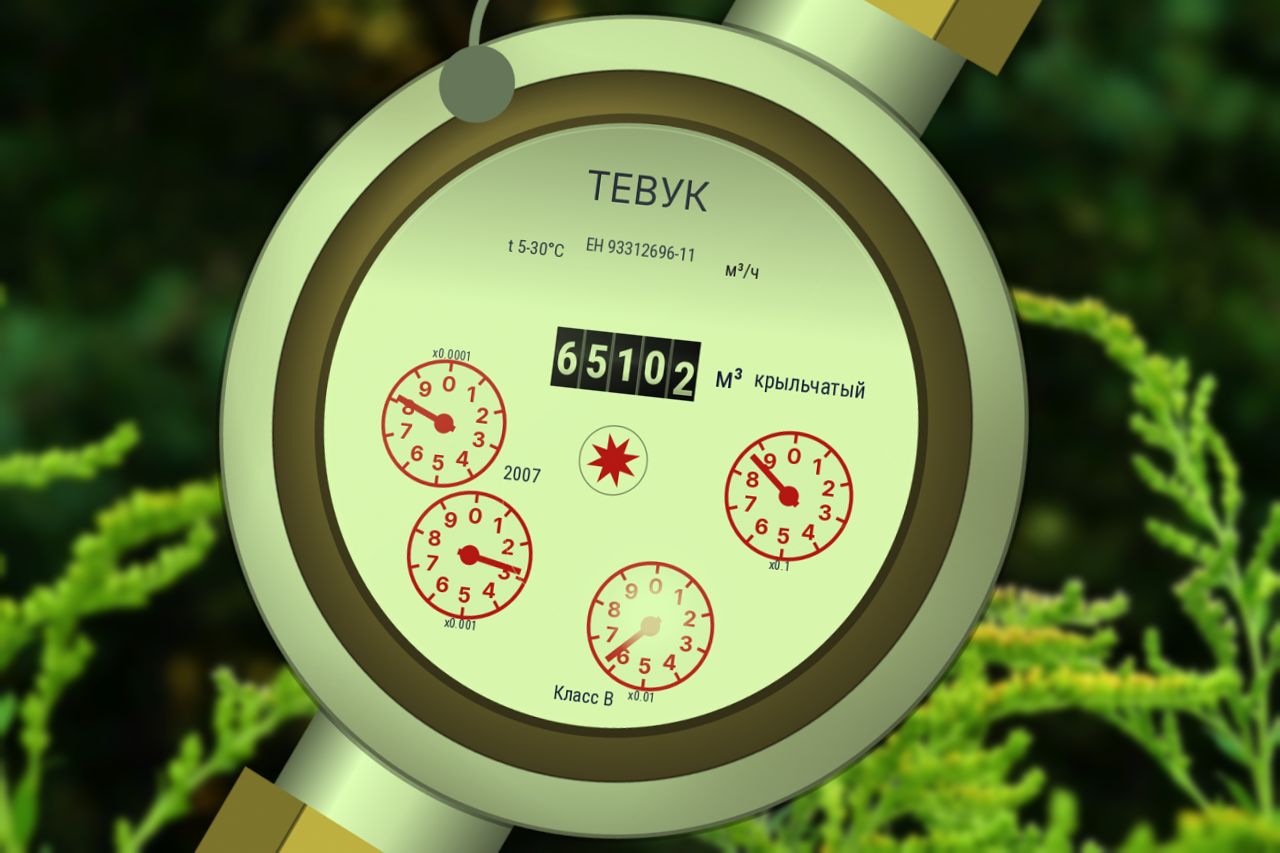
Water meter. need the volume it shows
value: 65101.8628 m³
